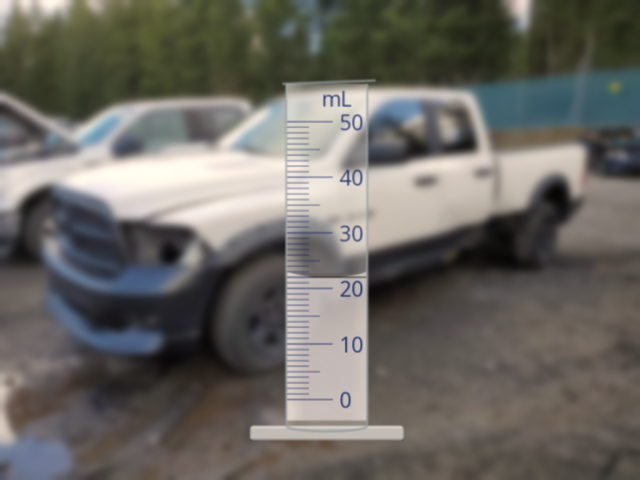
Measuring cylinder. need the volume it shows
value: 22 mL
